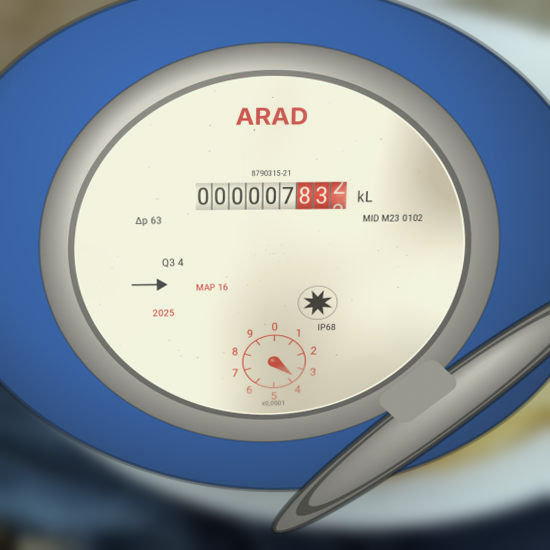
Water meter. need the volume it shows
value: 7.8323 kL
